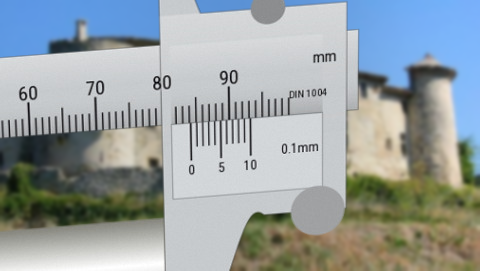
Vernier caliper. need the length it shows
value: 84.2 mm
